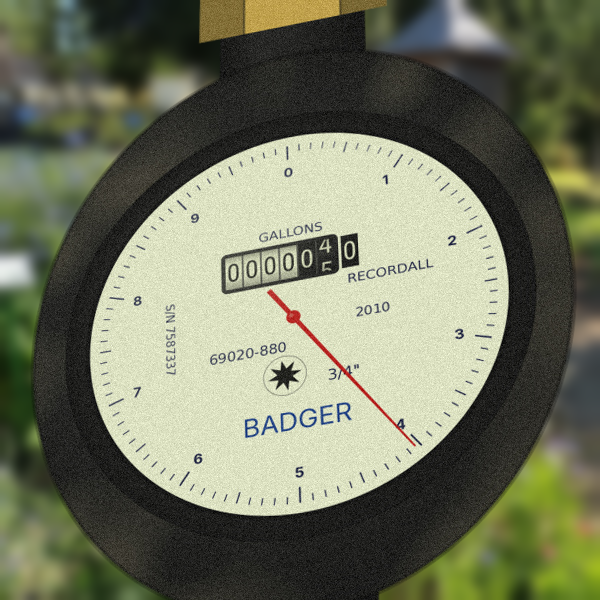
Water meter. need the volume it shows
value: 44.0 gal
